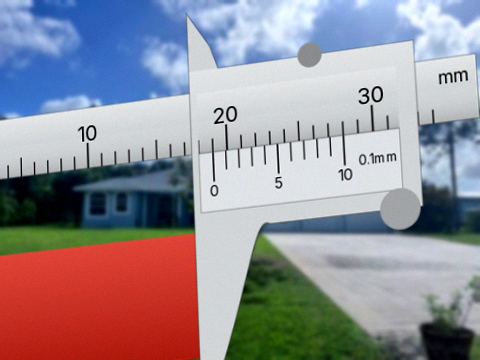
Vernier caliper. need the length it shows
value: 19.0 mm
